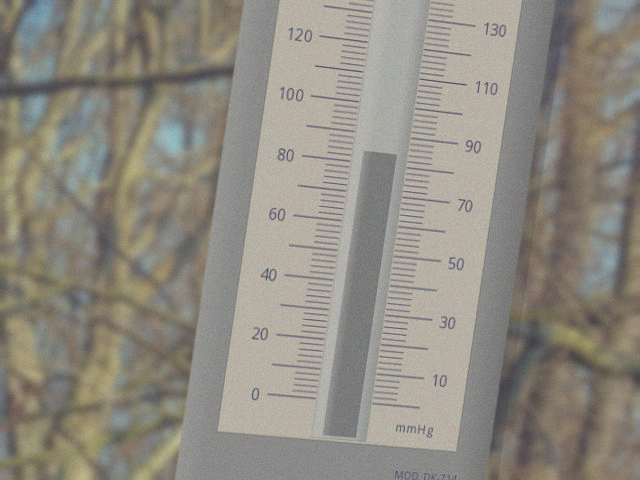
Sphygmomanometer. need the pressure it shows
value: 84 mmHg
